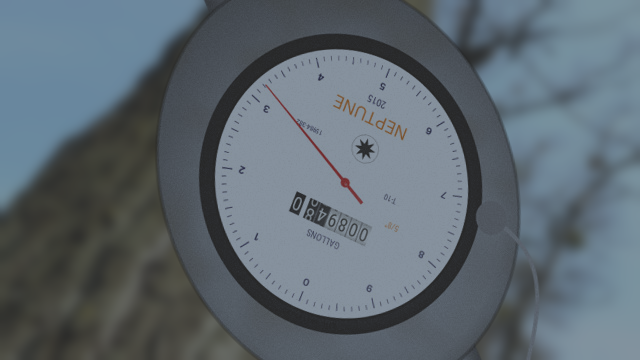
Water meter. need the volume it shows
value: 89483.2 gal
